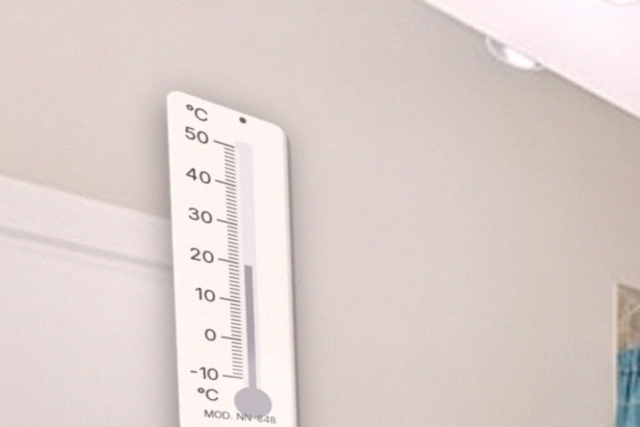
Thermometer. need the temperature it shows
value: 20 °C
